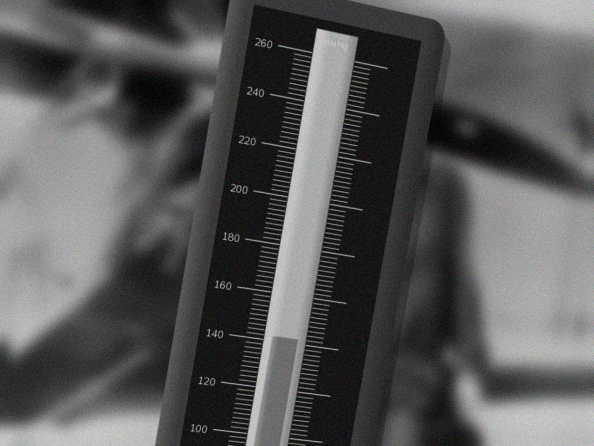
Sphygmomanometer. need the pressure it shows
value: 142 mmHg
